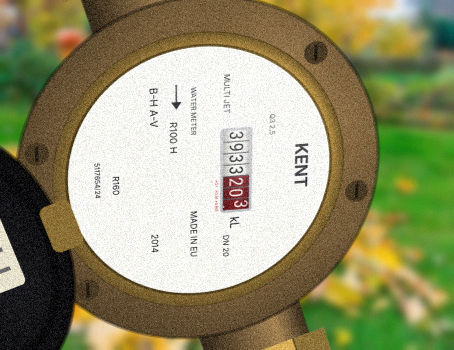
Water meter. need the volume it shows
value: 3933.203 kL
